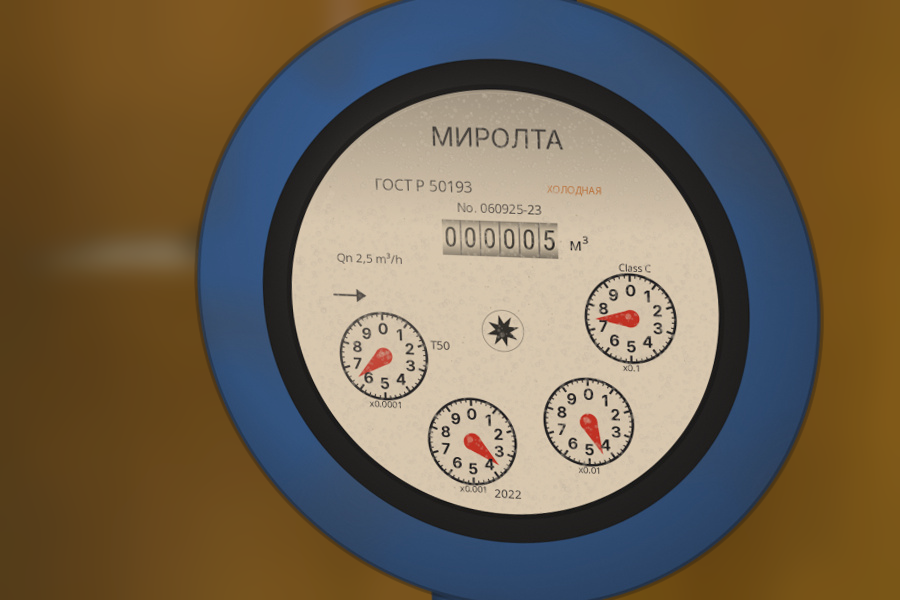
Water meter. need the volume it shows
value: 5.7436 m³
